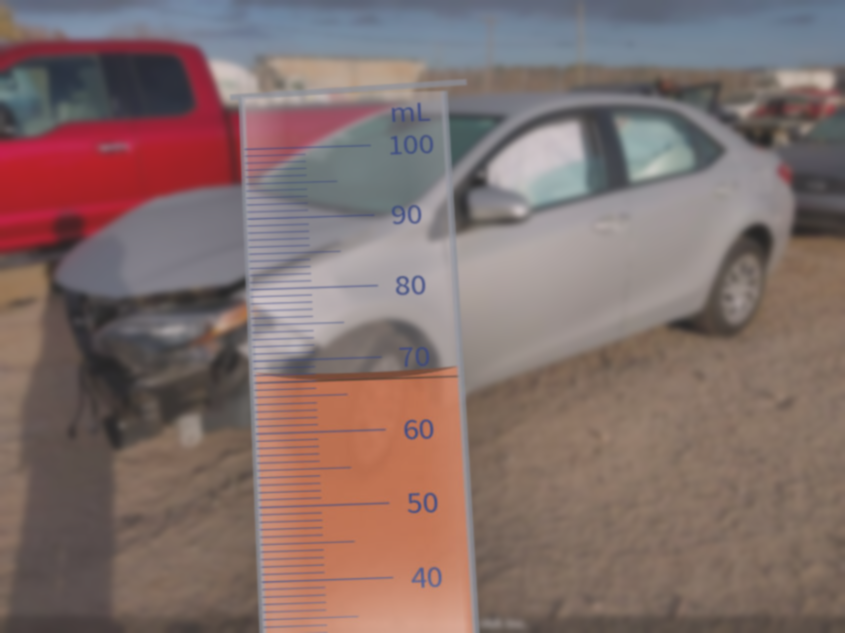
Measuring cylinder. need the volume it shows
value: 67 mL
